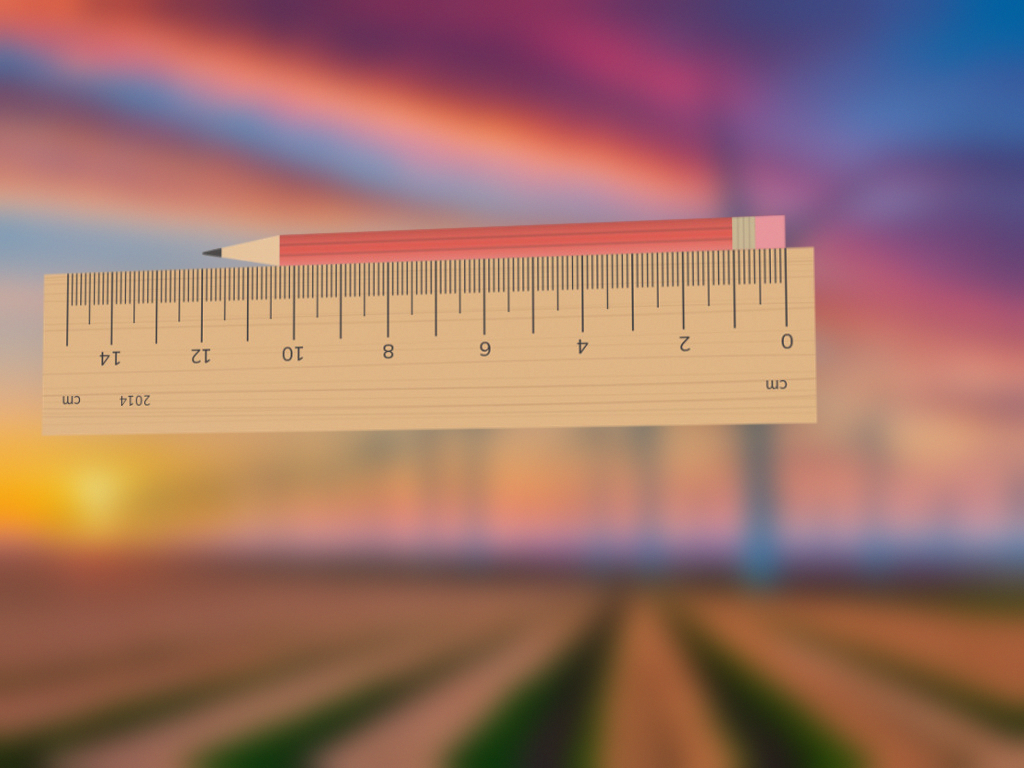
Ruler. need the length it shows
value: 12 cm
